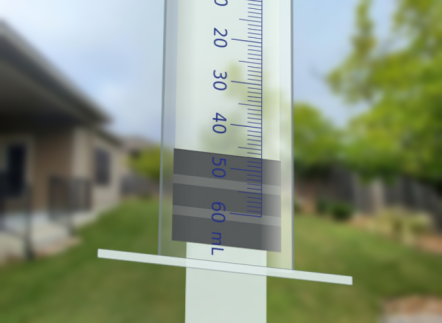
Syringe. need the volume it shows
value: 47 mL
